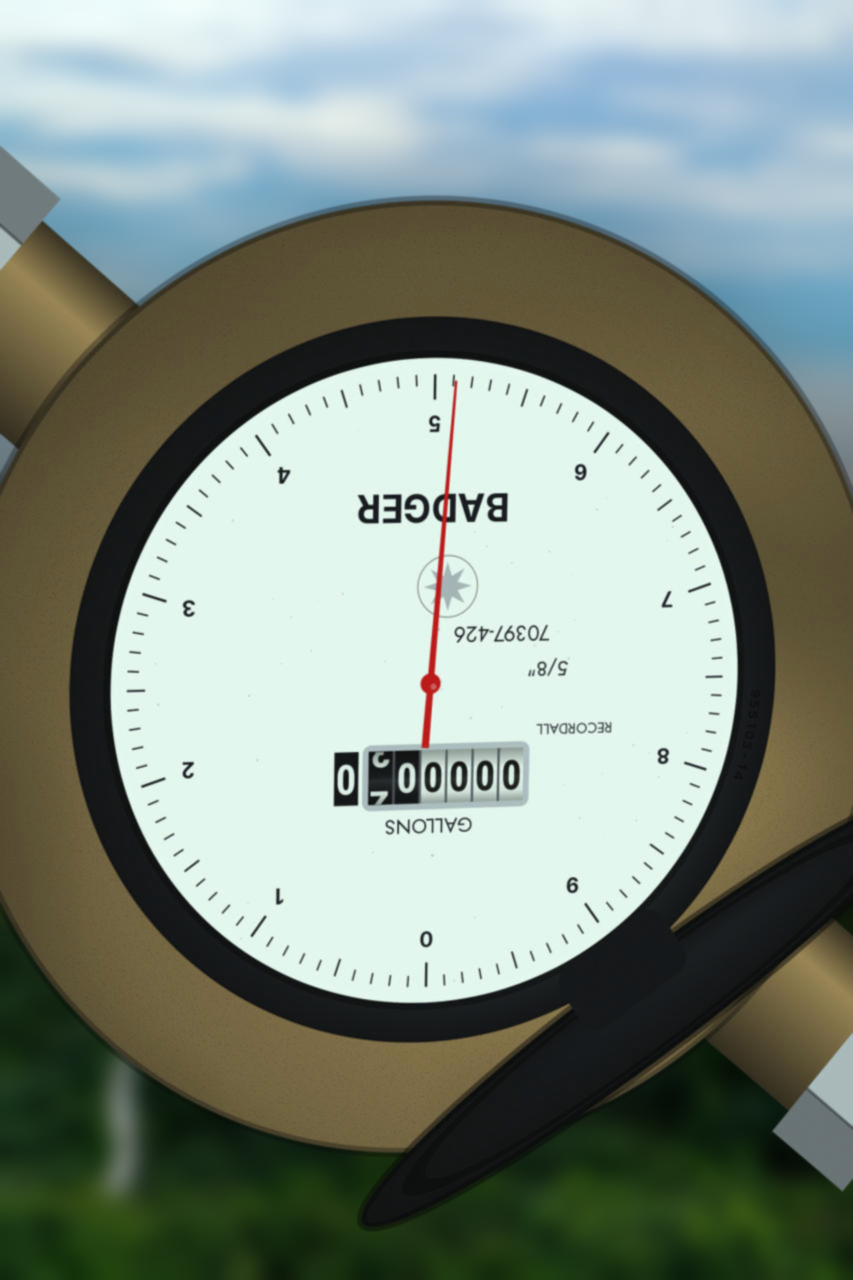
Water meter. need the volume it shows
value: 25.1 gal
